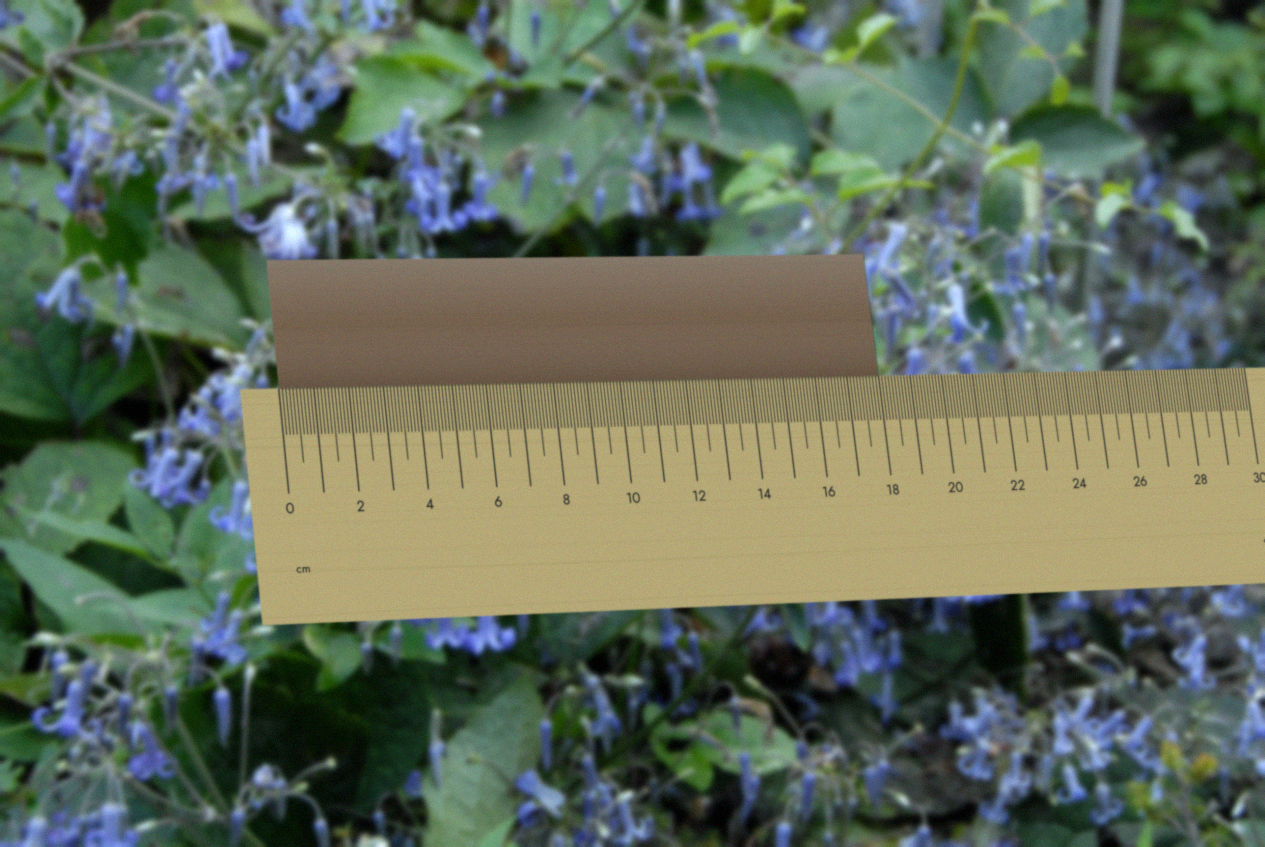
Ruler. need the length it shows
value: 18 cm
